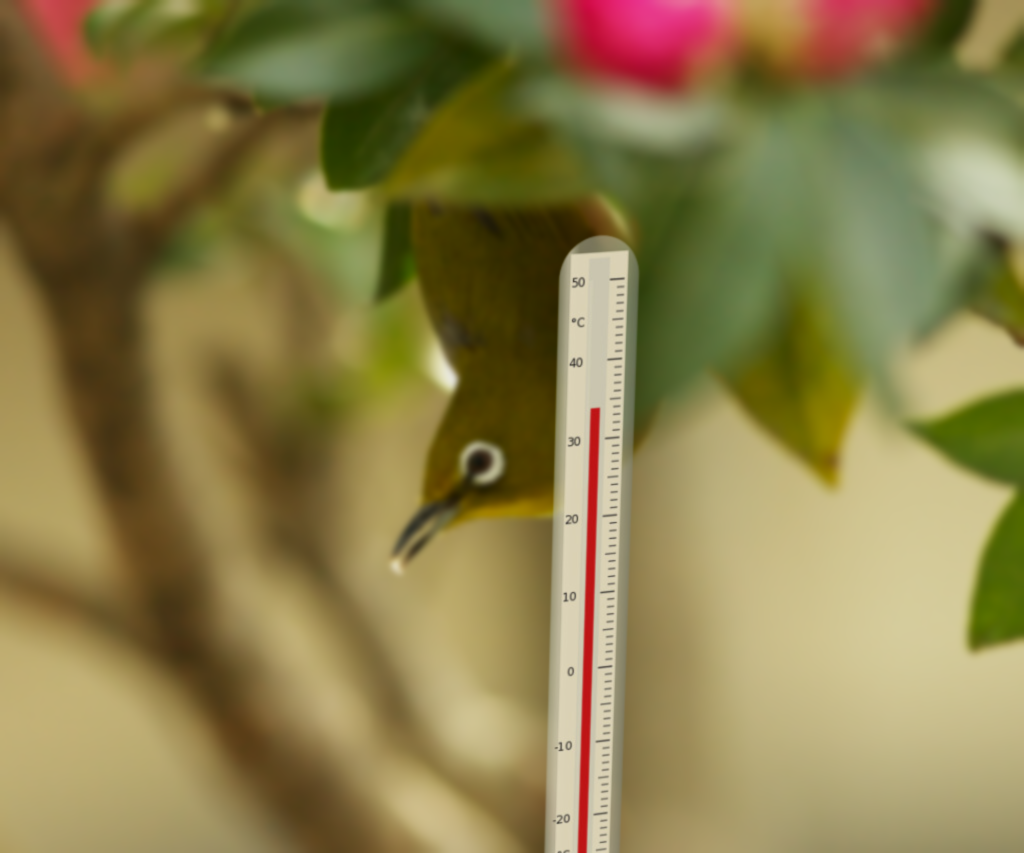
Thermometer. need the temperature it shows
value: 34 °C
